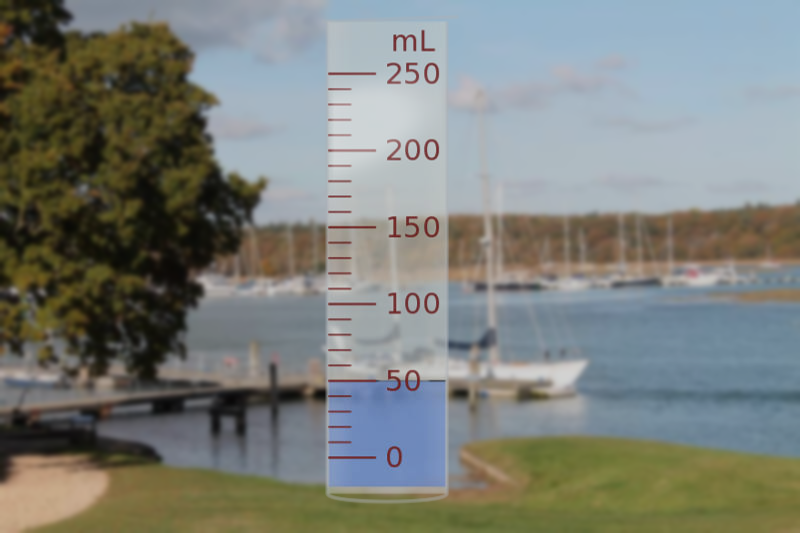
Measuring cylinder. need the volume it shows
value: 50 mL
